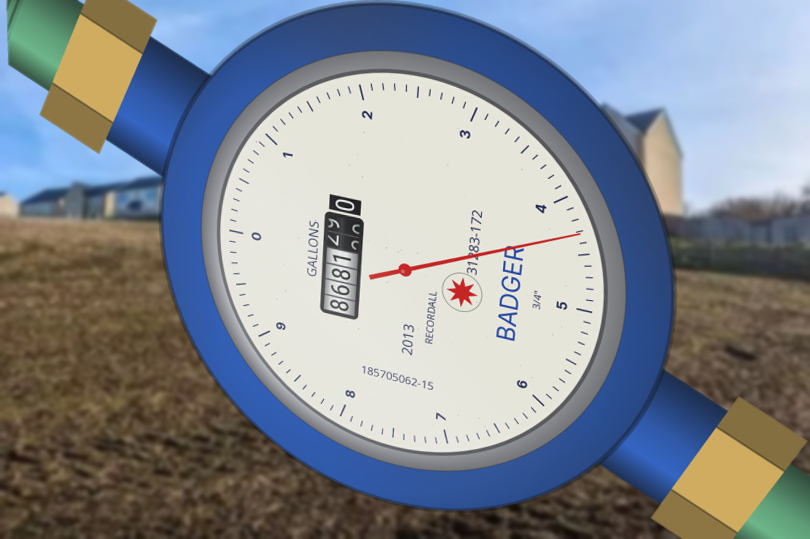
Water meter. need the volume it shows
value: 8681294.3 gal
